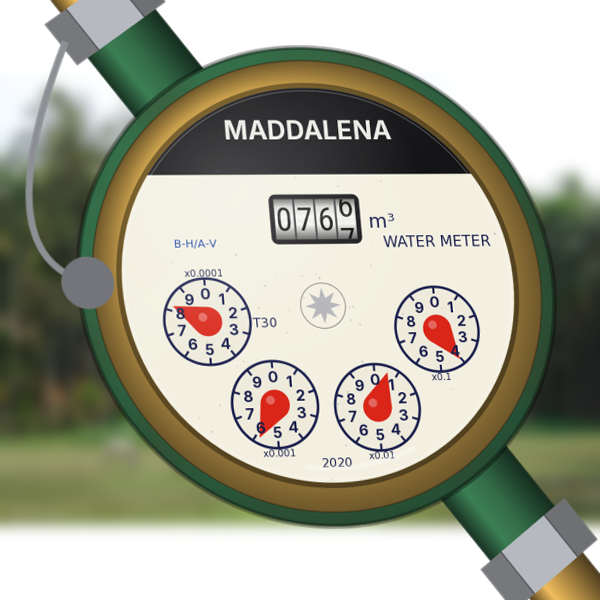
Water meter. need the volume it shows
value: 766.4058 m³
